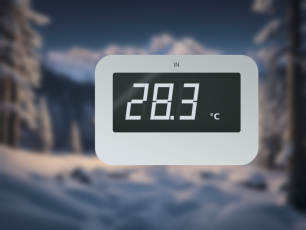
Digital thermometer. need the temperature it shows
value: 28.3 °C
